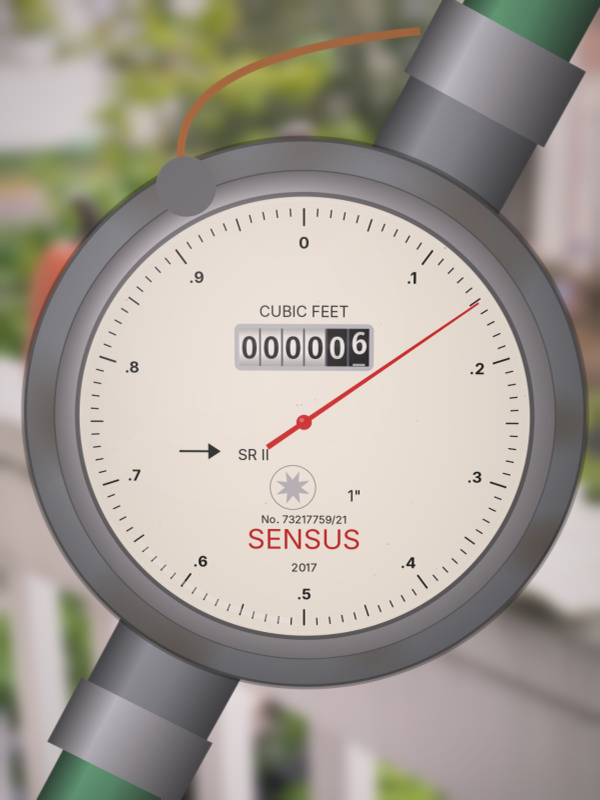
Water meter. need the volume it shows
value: 6.15 ft³
